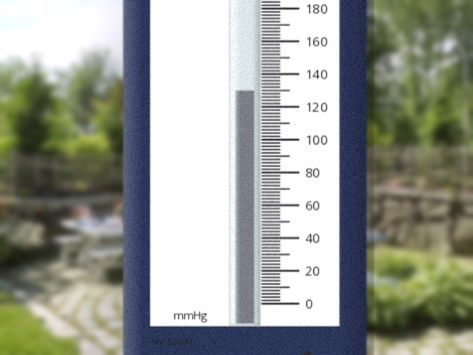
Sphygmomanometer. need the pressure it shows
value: 130 mmHg
